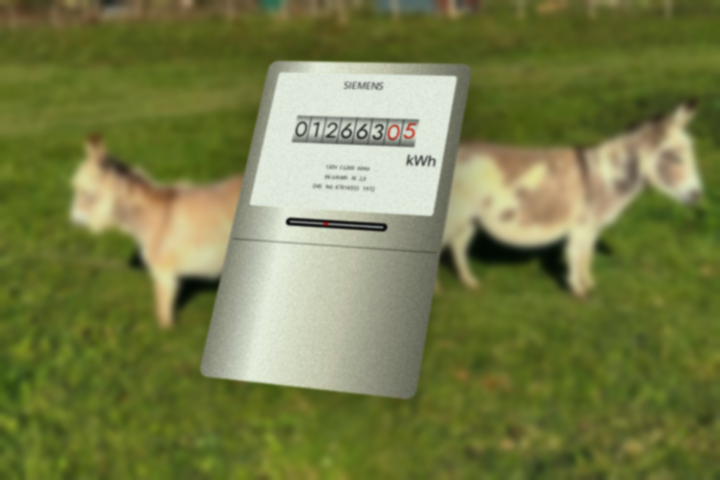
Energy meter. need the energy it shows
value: 12663.05 kWh
